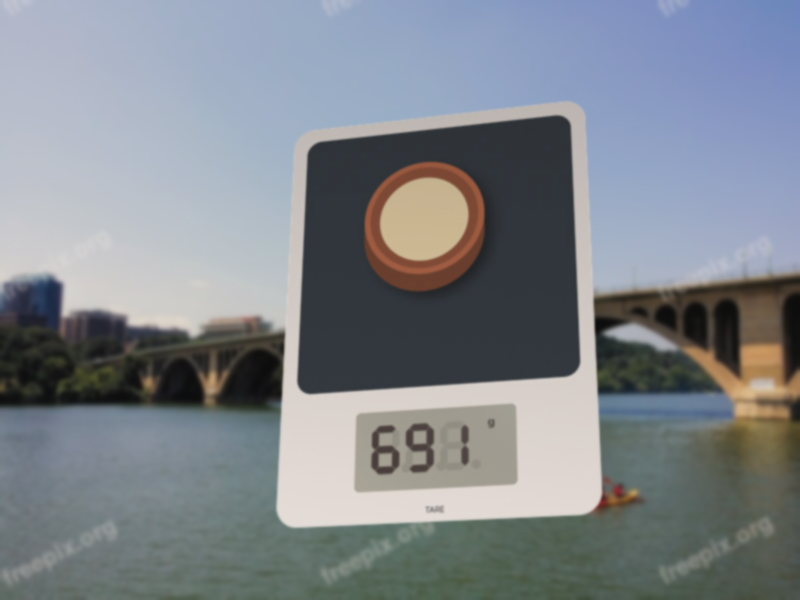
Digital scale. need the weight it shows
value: 691 g
